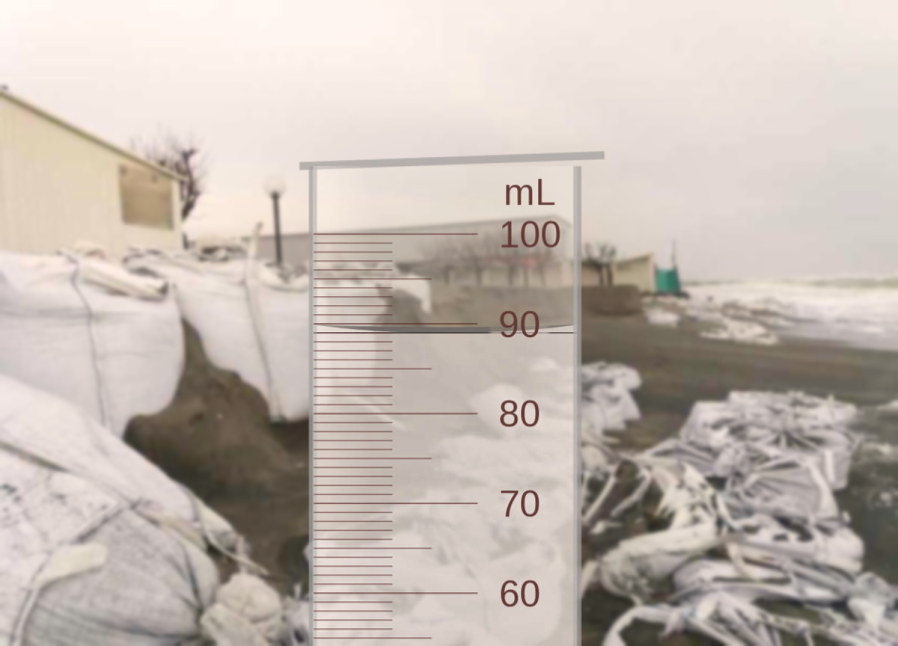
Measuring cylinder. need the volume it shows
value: 89 mL
